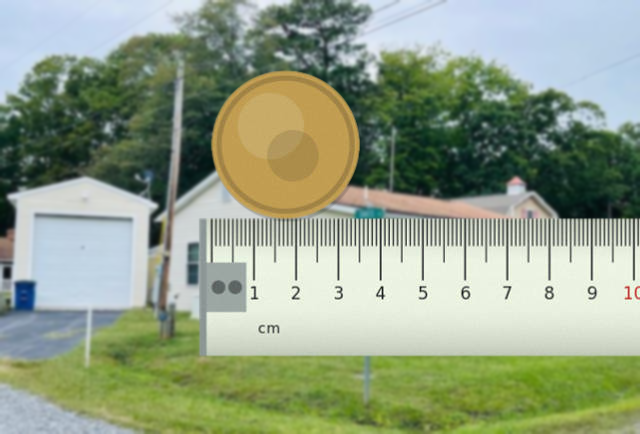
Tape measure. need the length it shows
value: 3.5 cm
